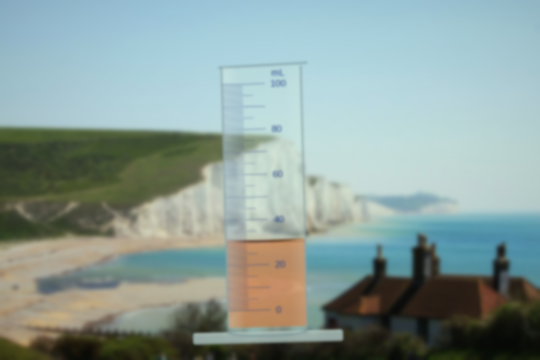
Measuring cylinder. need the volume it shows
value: 30 mL
